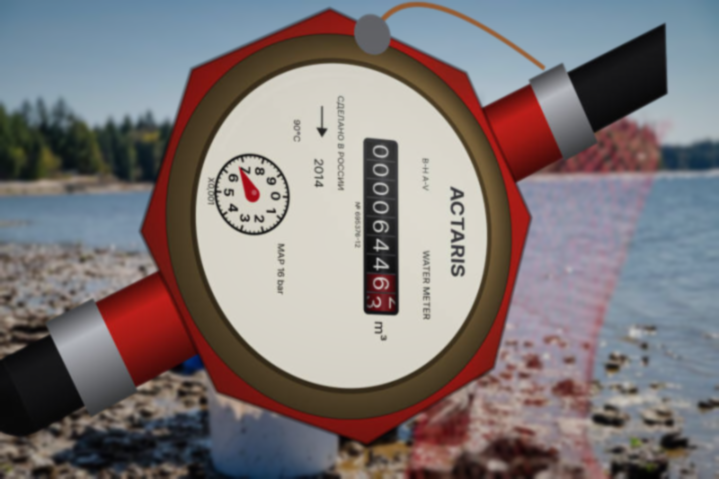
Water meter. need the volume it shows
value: 644.626 m³
